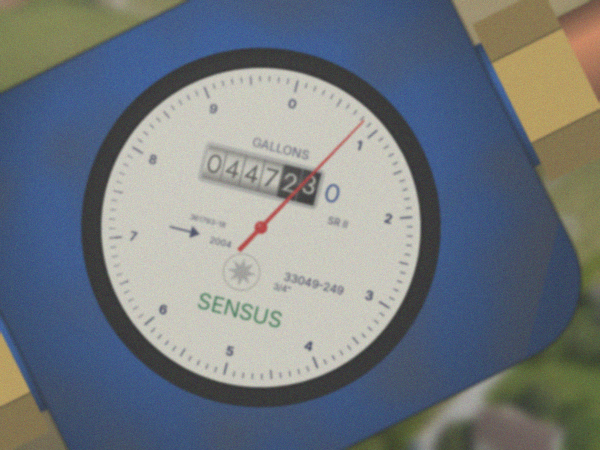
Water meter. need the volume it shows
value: 447230.8 gal
